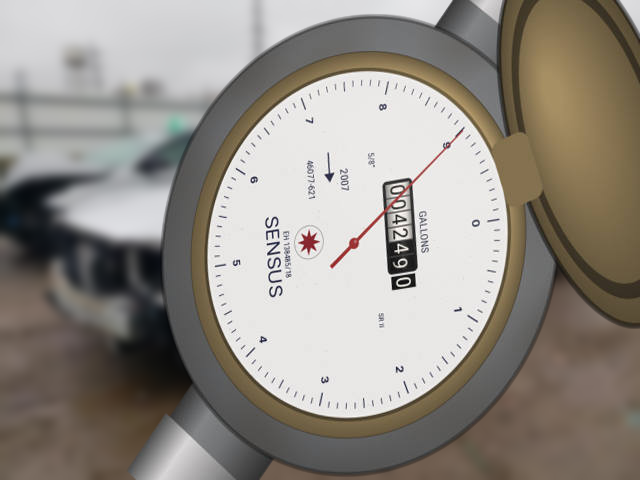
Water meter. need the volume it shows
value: 42489.0 gal
